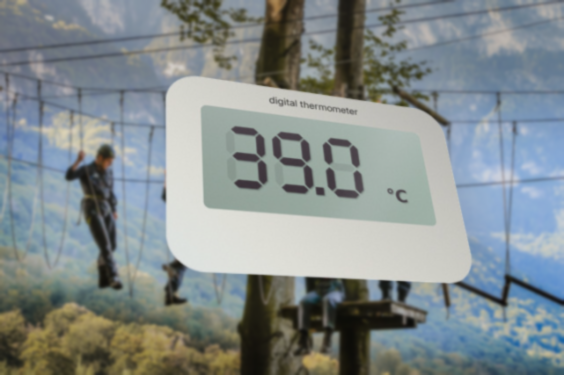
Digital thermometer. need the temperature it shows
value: 39.0 °C
